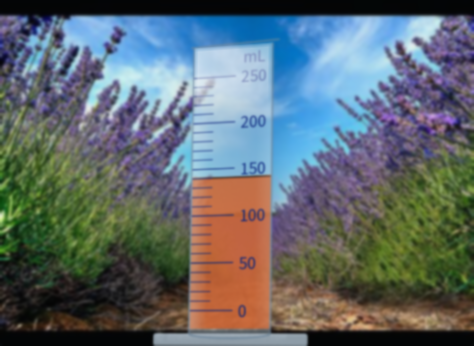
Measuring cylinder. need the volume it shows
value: 140 mL
